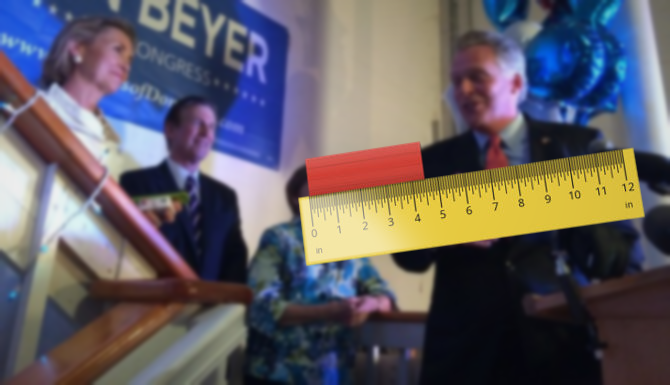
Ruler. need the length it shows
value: 4.5 in
